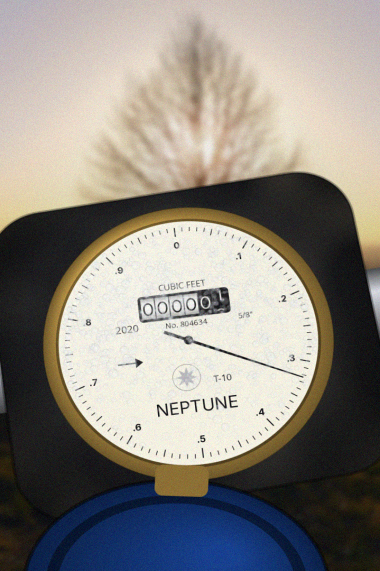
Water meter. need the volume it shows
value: 1.32 ft³
